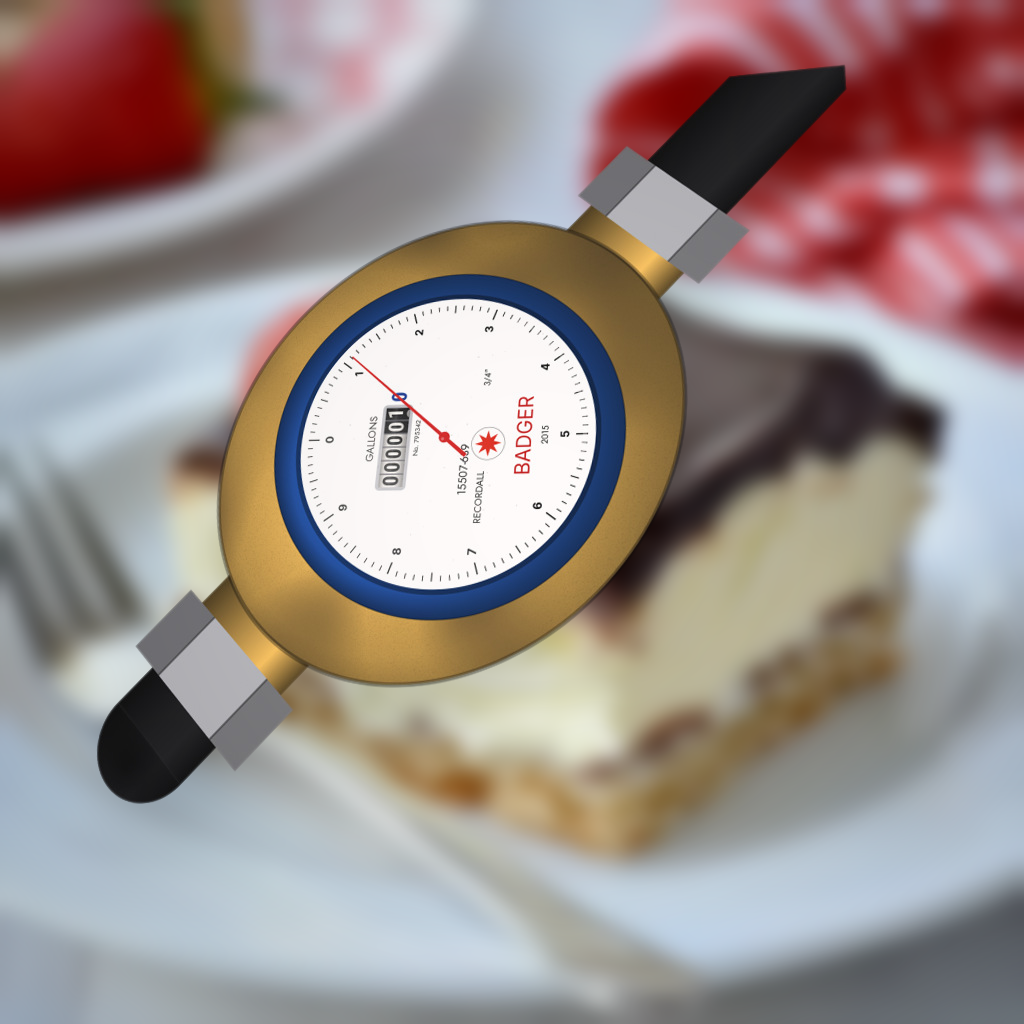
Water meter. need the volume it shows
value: 11.1 gal
